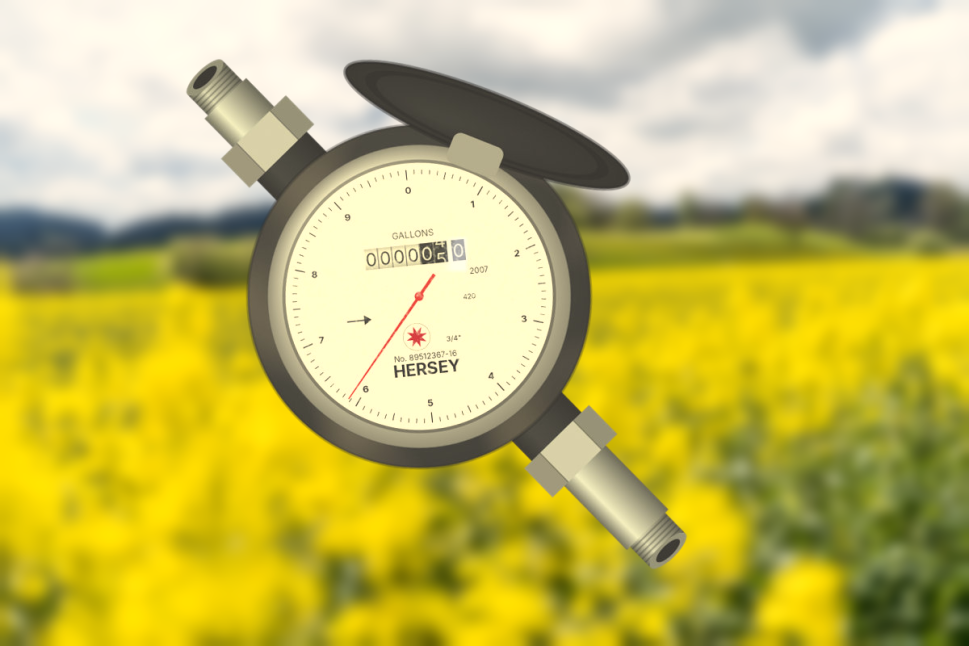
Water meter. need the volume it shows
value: 46.1 gal
